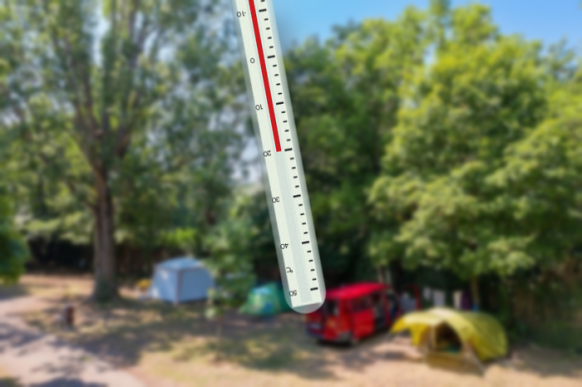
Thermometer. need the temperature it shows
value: 20 °C
